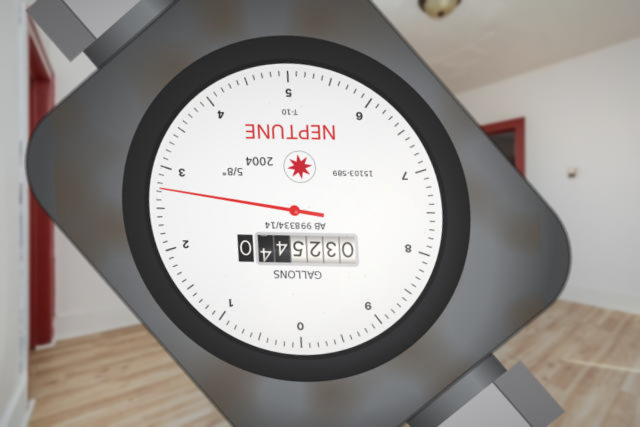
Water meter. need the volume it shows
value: 325442.7 gal
